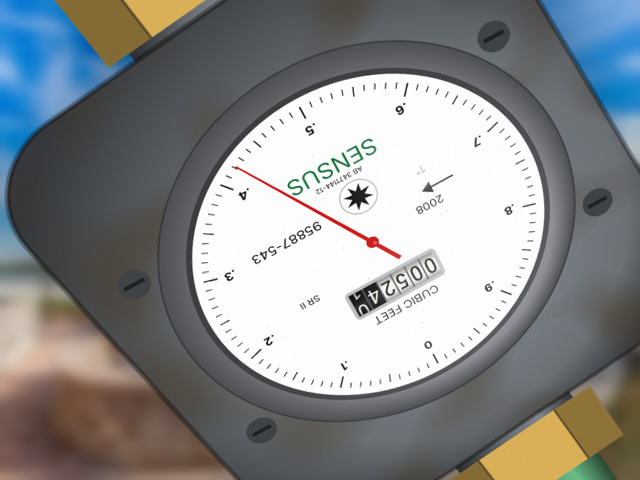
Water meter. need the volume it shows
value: 5240.42 ft³
